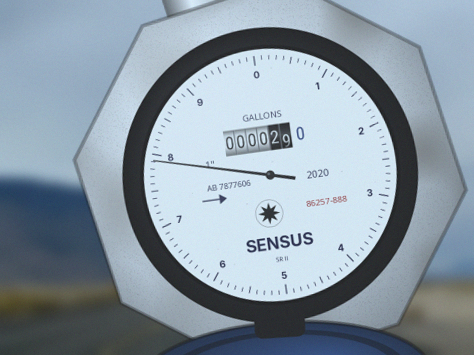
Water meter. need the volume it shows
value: 287.9 gal
